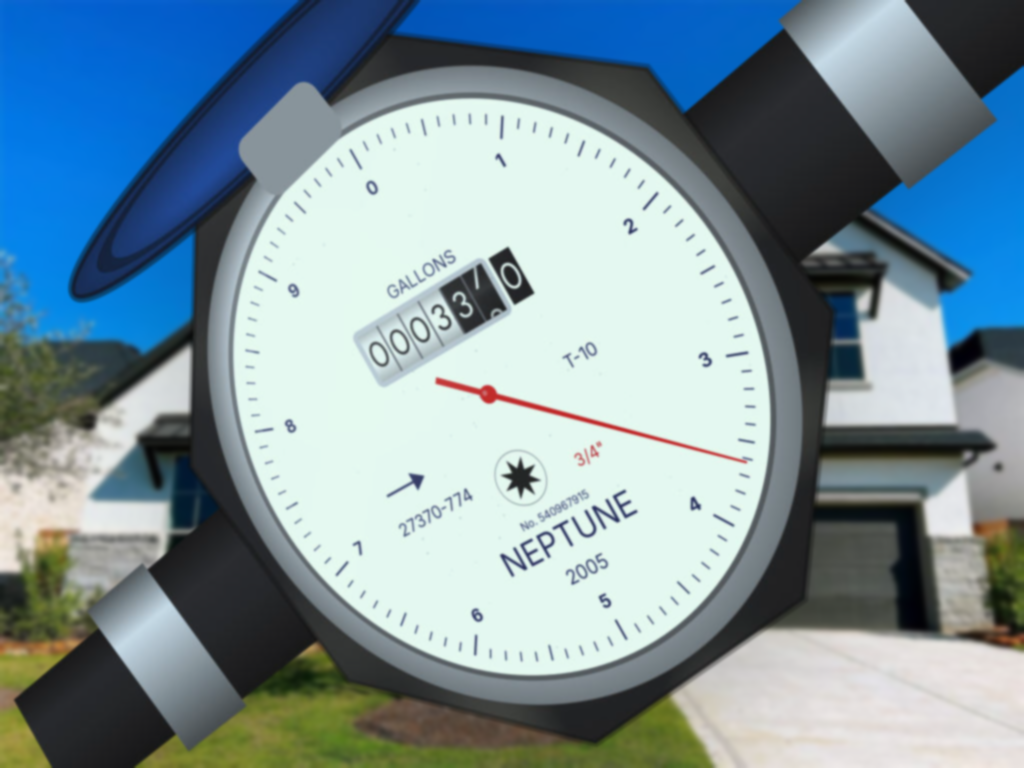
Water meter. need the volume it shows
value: 3373.6 gal
